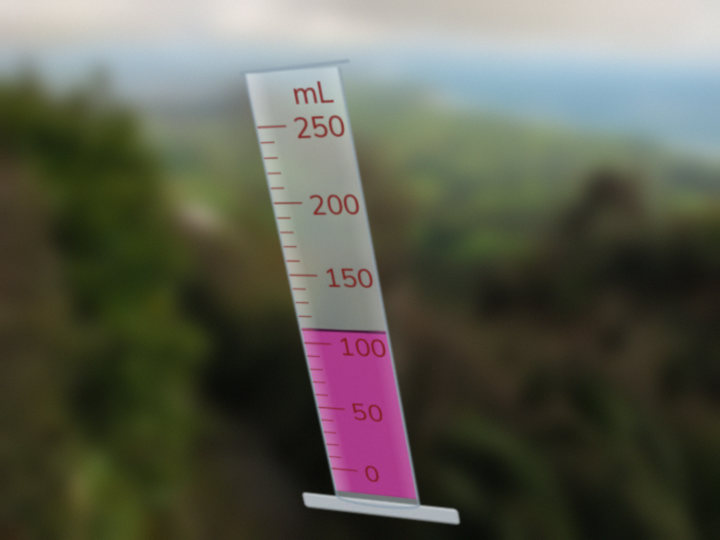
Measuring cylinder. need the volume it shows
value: 110 mL
